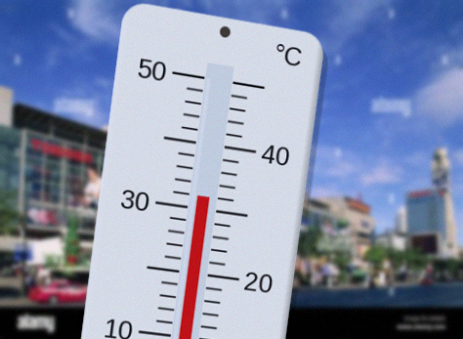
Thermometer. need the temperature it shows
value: 32 °C
